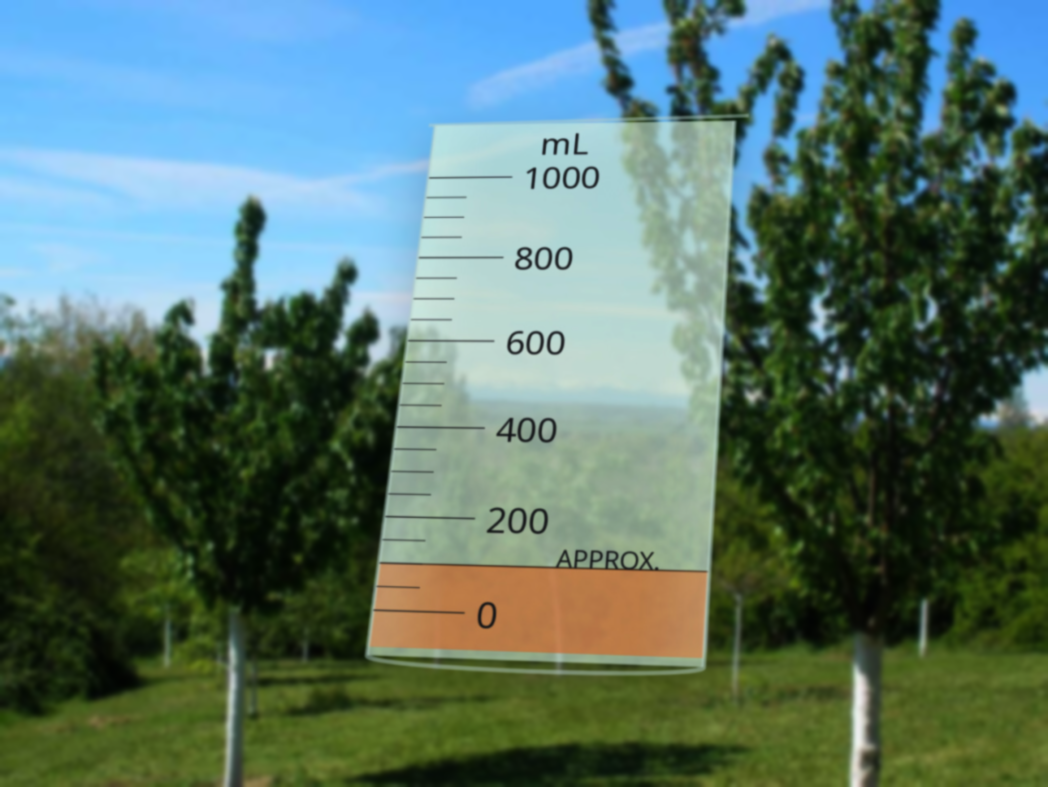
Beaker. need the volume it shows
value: 100 mL
